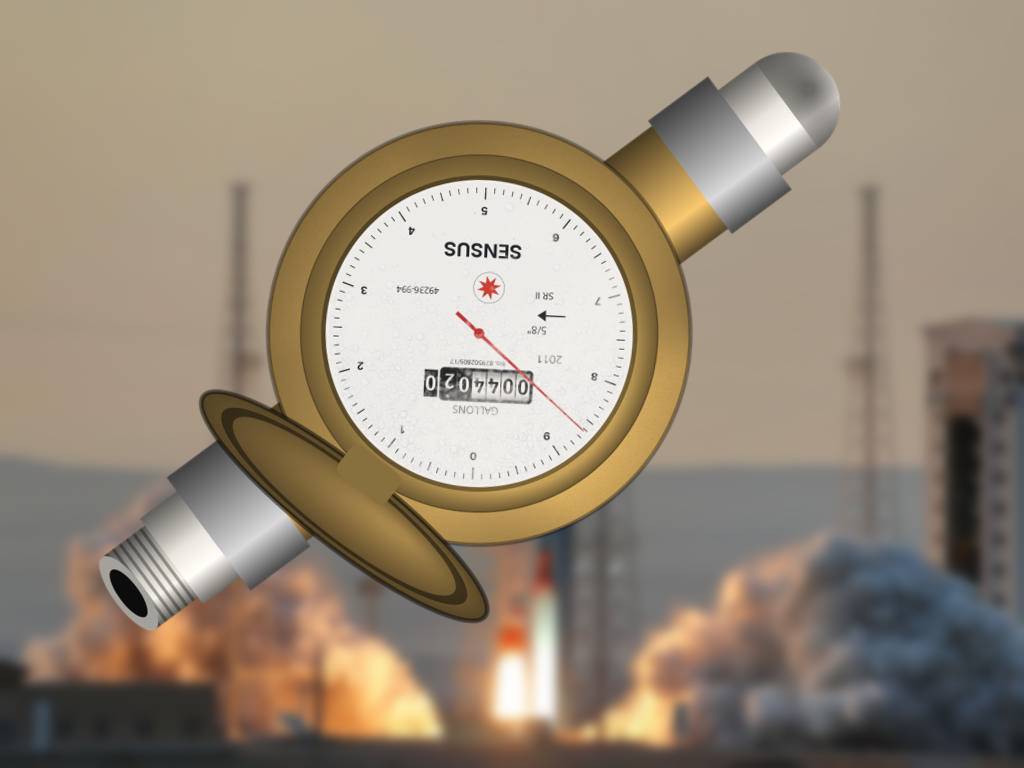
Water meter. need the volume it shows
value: 44018.6 gal
